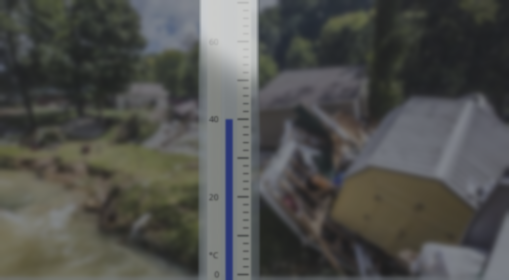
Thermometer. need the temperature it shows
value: 40 °C
